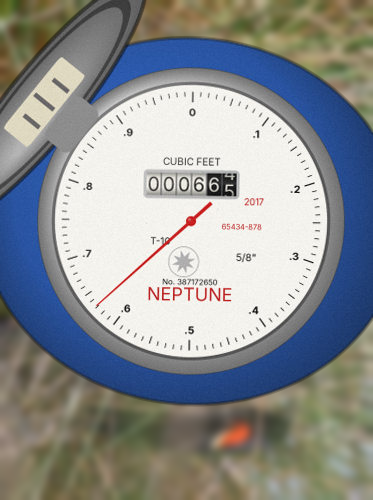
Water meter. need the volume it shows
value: 664.63 ft³
